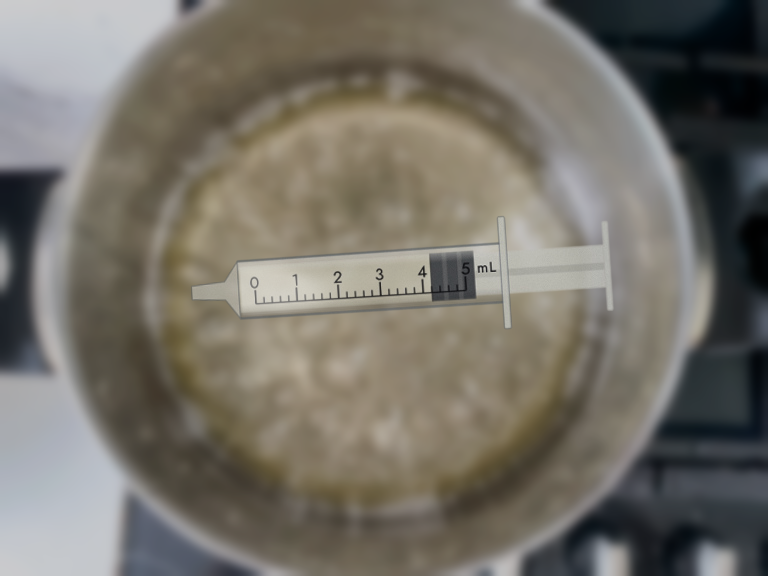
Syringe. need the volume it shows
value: 4.2 mL
